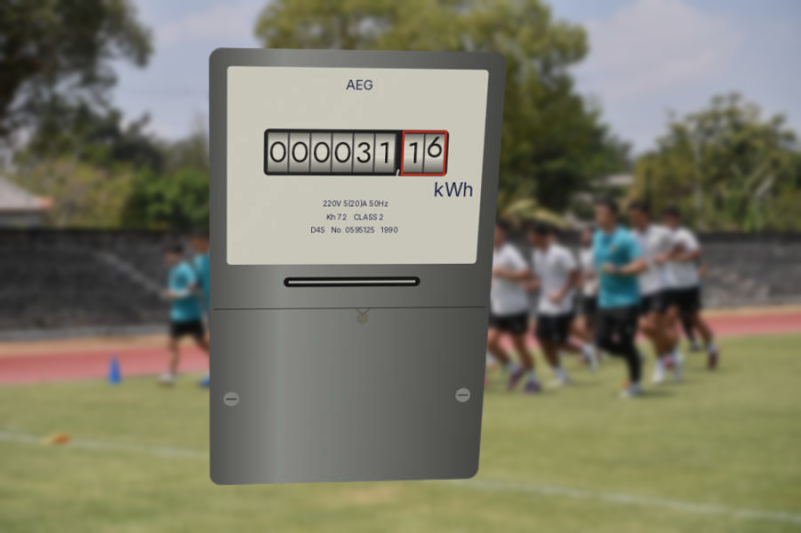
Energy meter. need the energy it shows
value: 31.16 kWh
